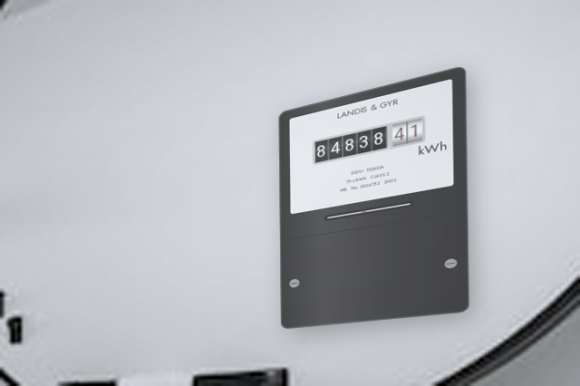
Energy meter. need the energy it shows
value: 84838.41 kWh
